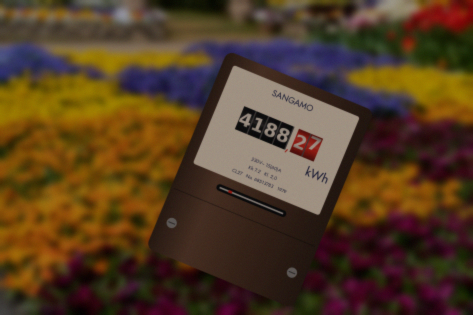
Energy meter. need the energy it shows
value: 4188.27 kWh
